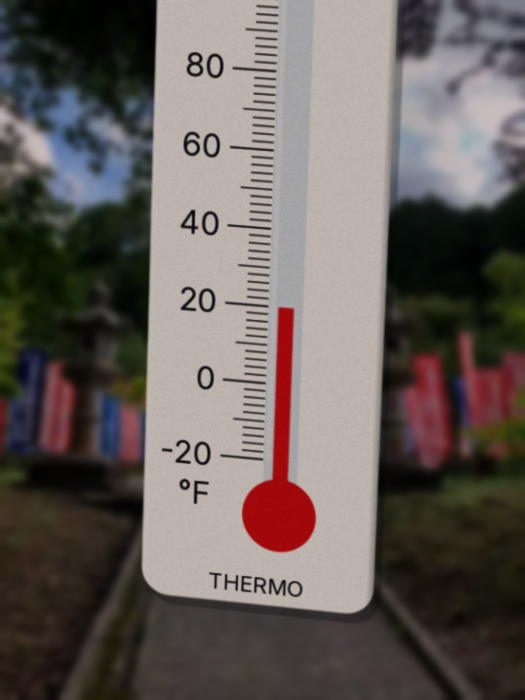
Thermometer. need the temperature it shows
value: 20 °F
